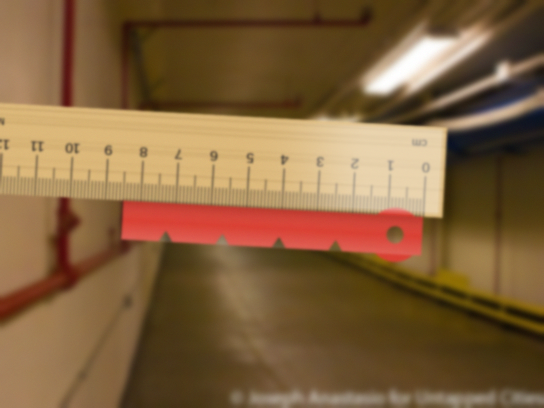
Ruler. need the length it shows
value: 8.5 cm
